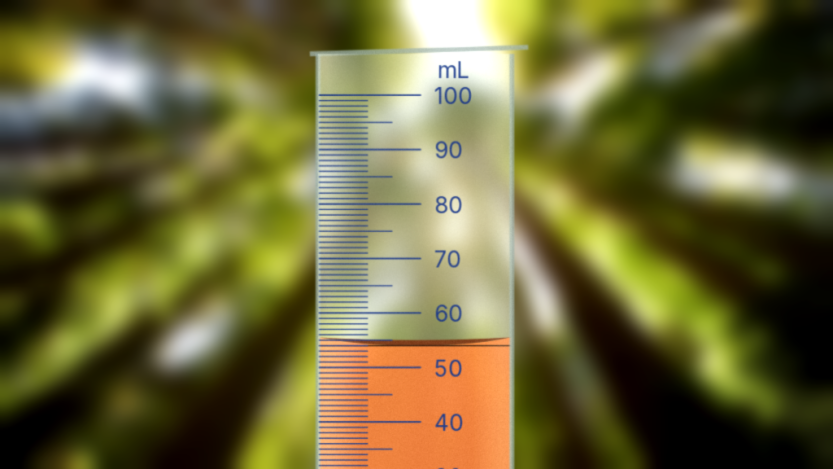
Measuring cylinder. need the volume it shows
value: 54 mL
